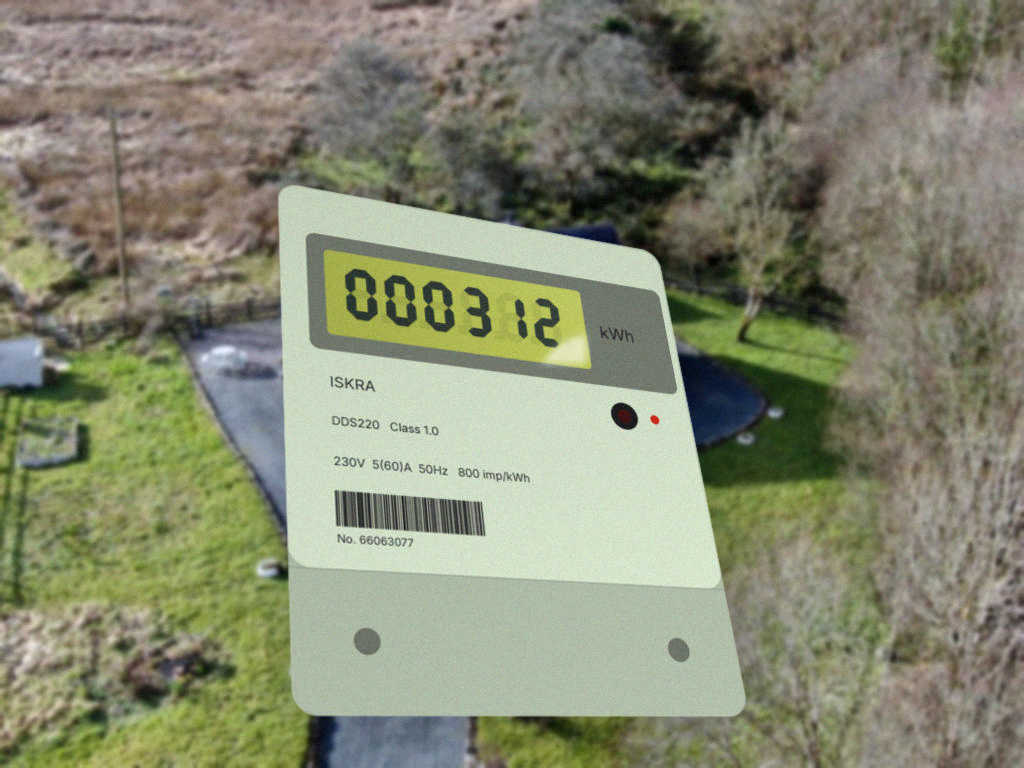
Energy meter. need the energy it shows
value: 312 kWh
